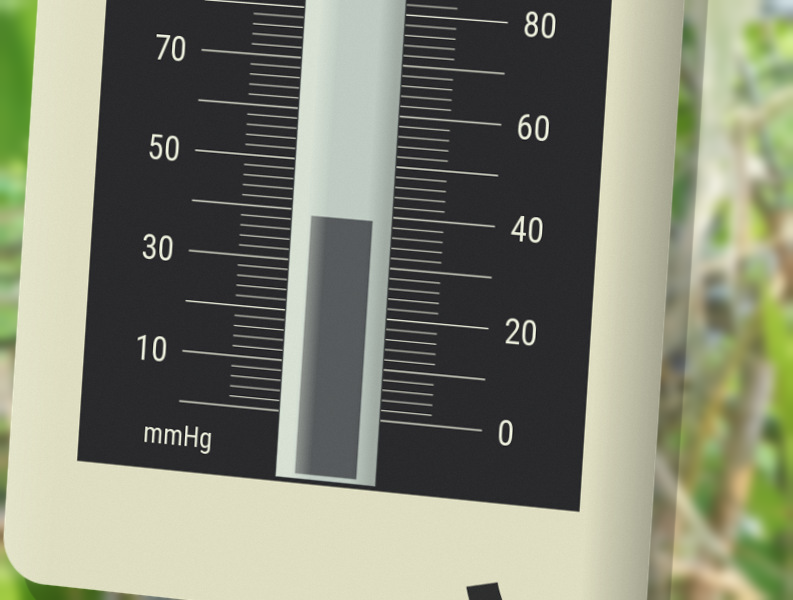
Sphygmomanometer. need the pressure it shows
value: 39 mmHg
